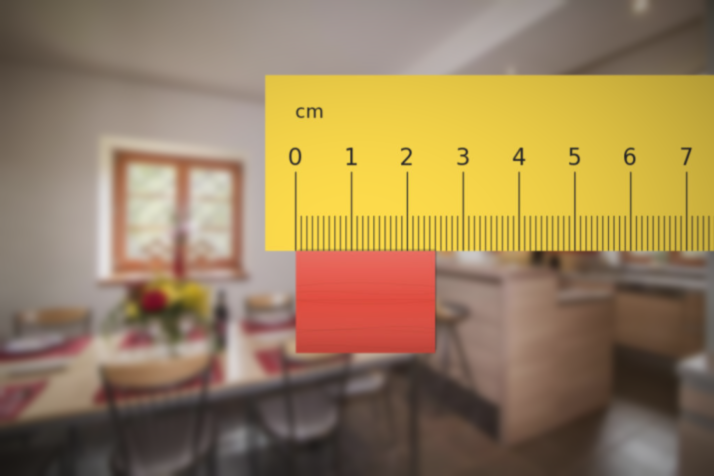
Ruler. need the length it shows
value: 2.5 cm
